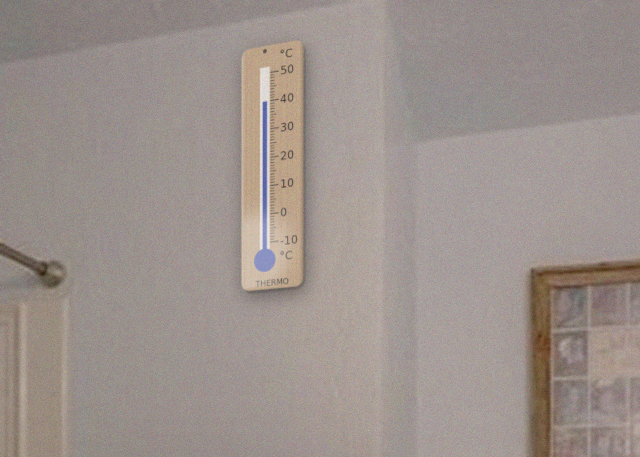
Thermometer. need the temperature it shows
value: 40 °C
